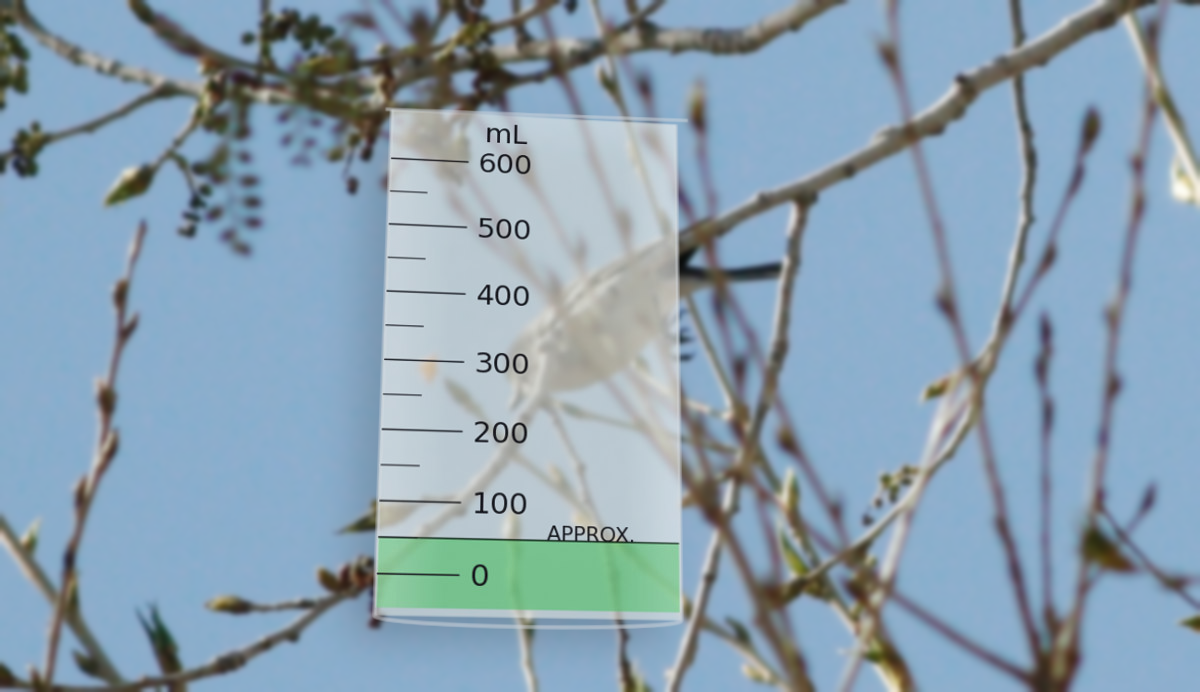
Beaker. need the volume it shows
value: 50 mL
